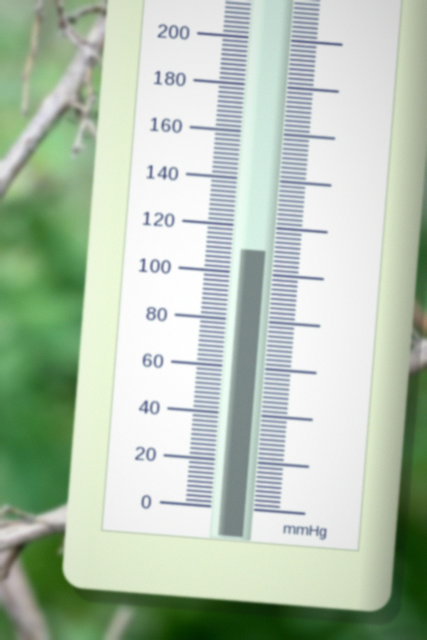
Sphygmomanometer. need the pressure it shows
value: 110 mmHg
